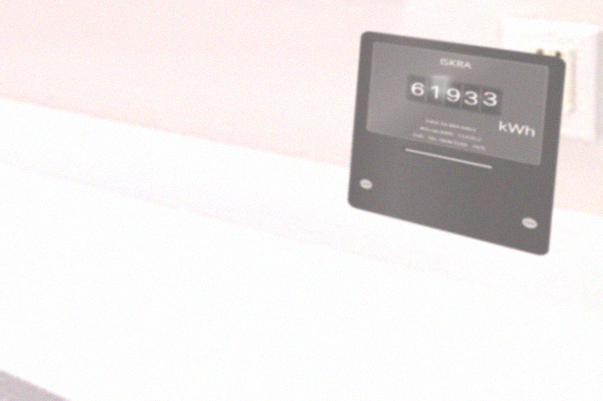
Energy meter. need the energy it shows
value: 61933 kWh
